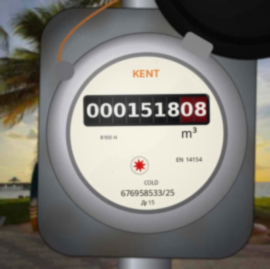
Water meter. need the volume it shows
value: 1518.08 m³
